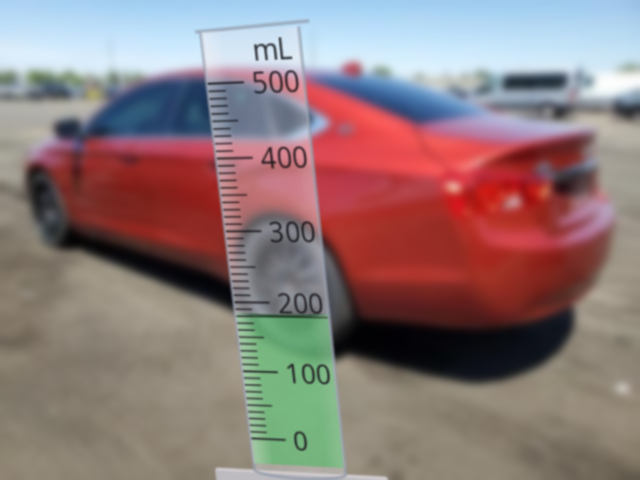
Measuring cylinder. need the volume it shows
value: 180 mL
